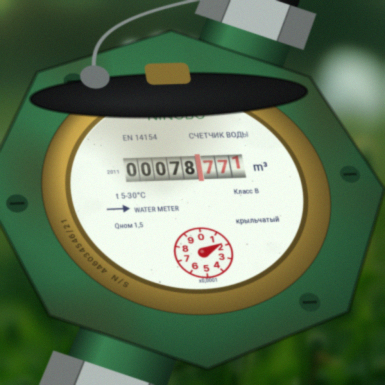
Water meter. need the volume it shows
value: 78.7711 m³
